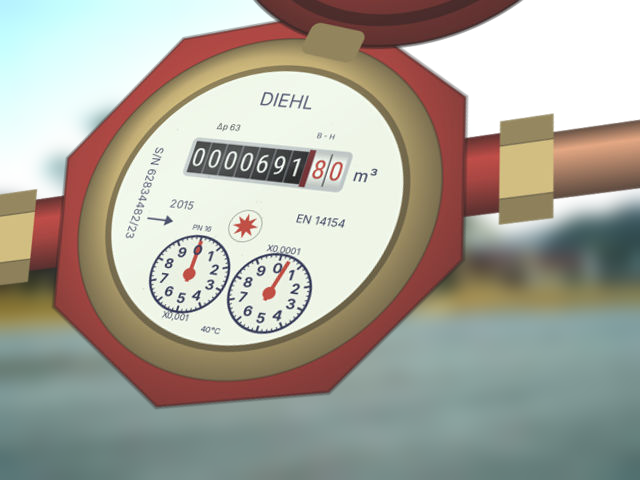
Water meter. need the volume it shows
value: 691.8000 m³
